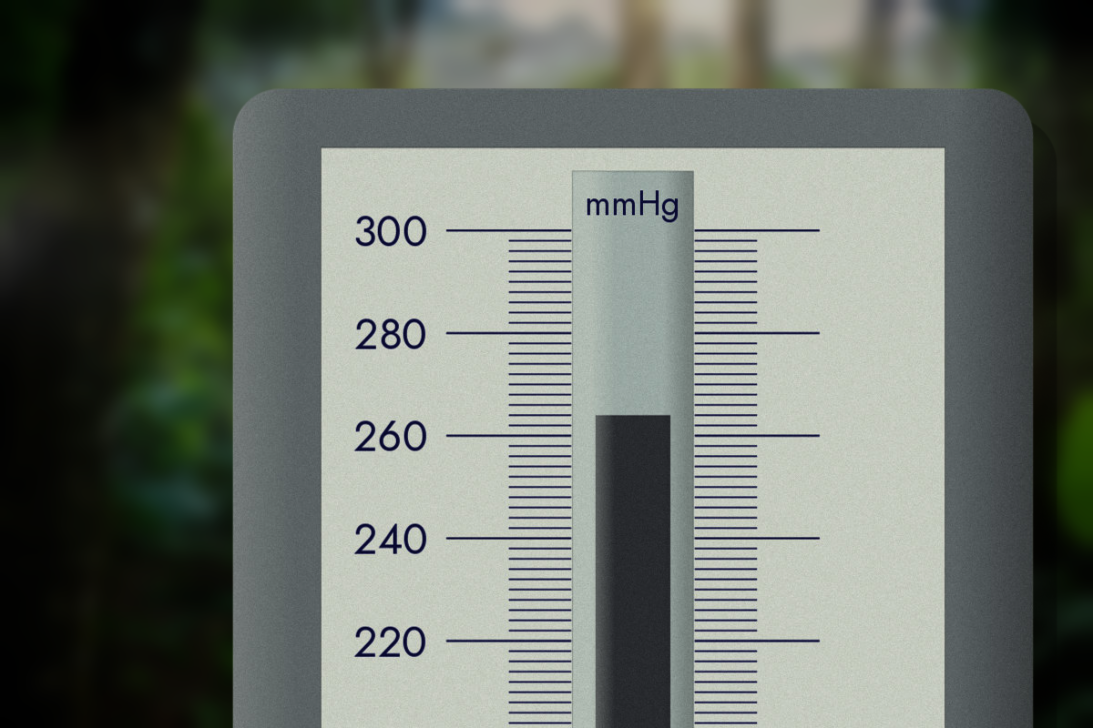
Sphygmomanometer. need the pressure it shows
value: 264 mmHg
